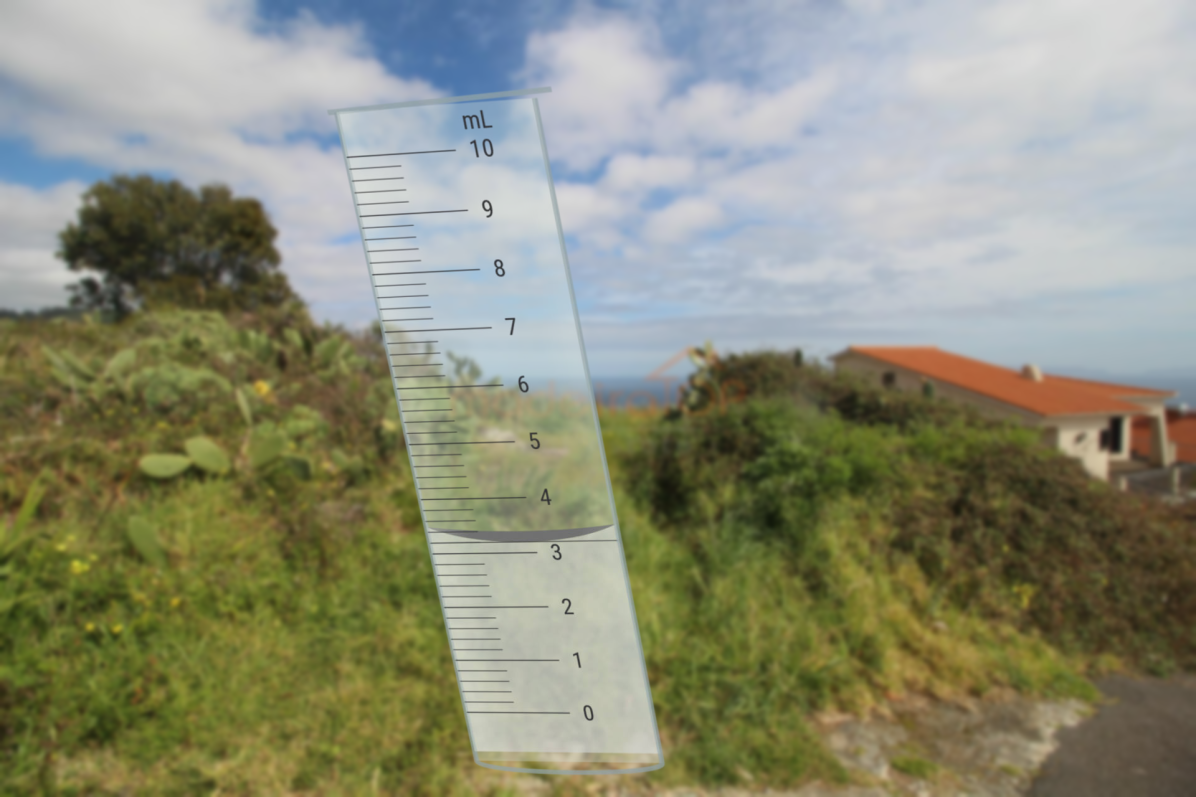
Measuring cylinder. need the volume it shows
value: 3.2 mL
